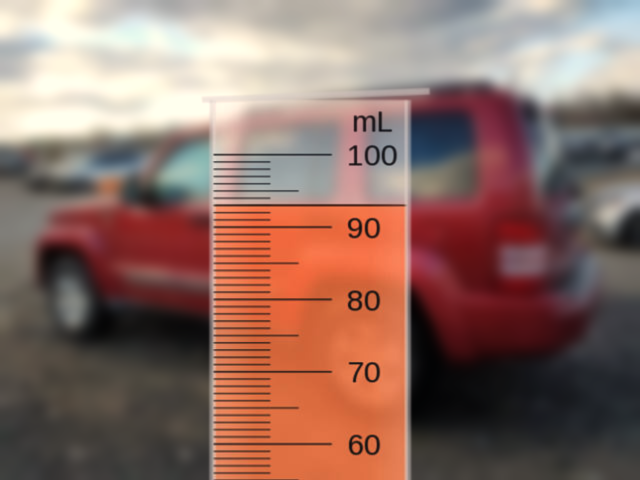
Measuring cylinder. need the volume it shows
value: 93 mL
